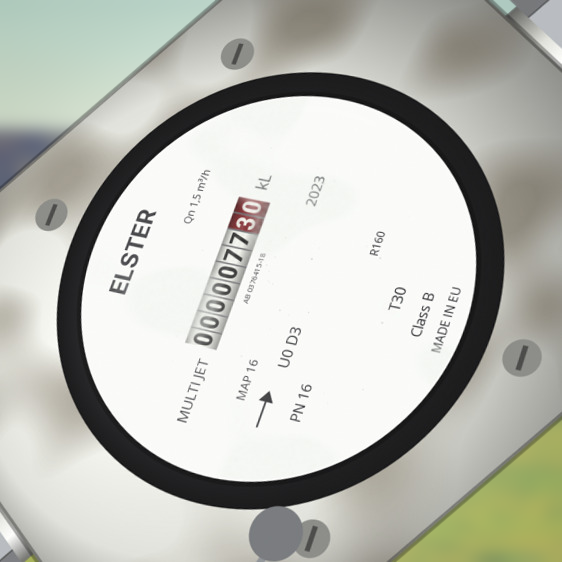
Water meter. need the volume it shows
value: 77.30 kL
